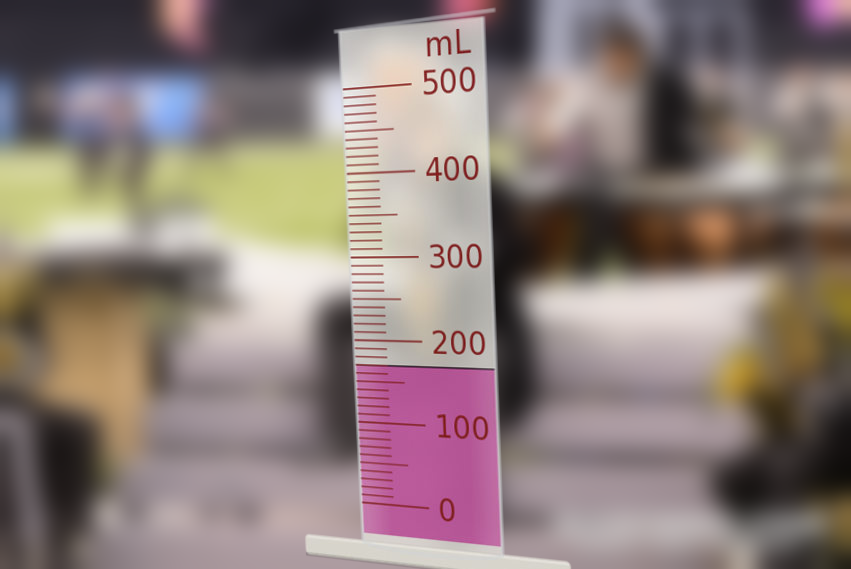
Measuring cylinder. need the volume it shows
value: 170 mL
